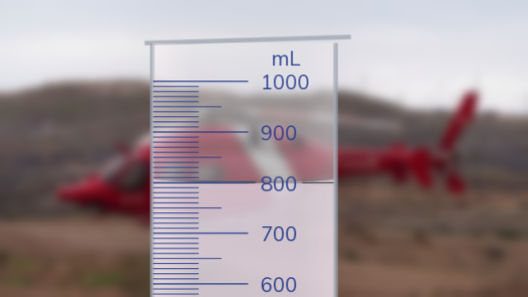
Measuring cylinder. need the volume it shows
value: 800 mL
